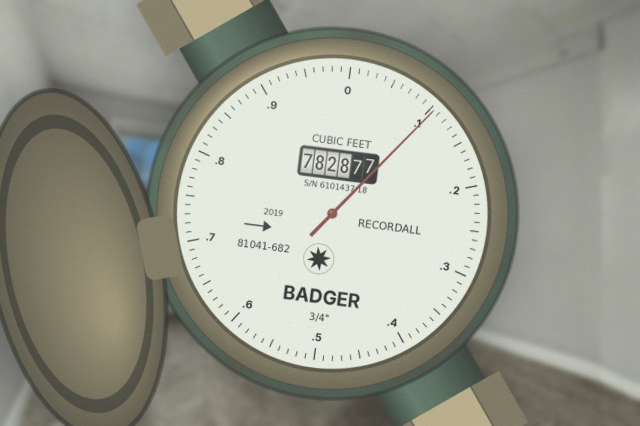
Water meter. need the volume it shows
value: 782877.10 ft³
